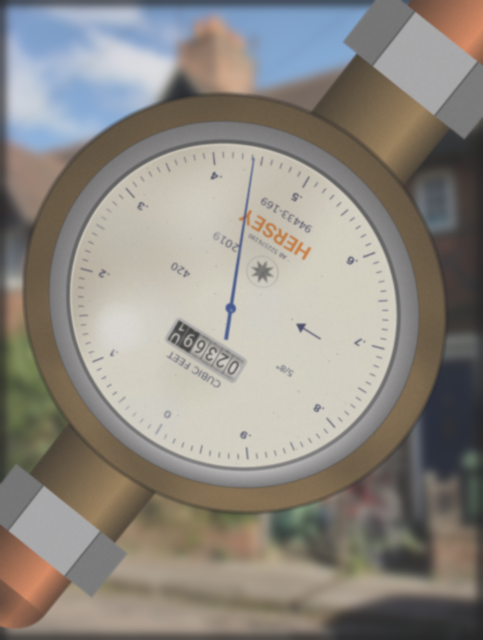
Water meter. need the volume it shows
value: 23690.44 ft³
